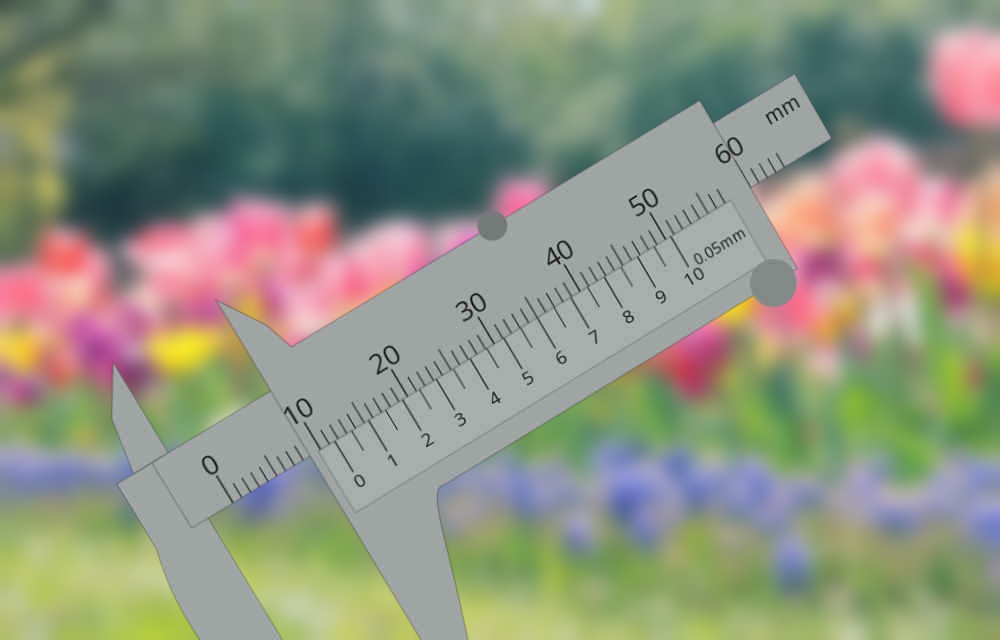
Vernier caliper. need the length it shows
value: 11.6 mm
